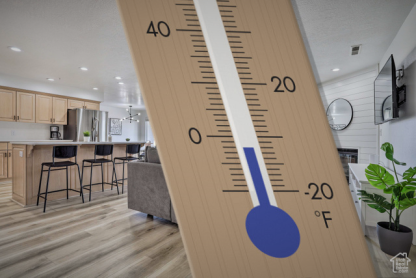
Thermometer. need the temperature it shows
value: -4 °F
